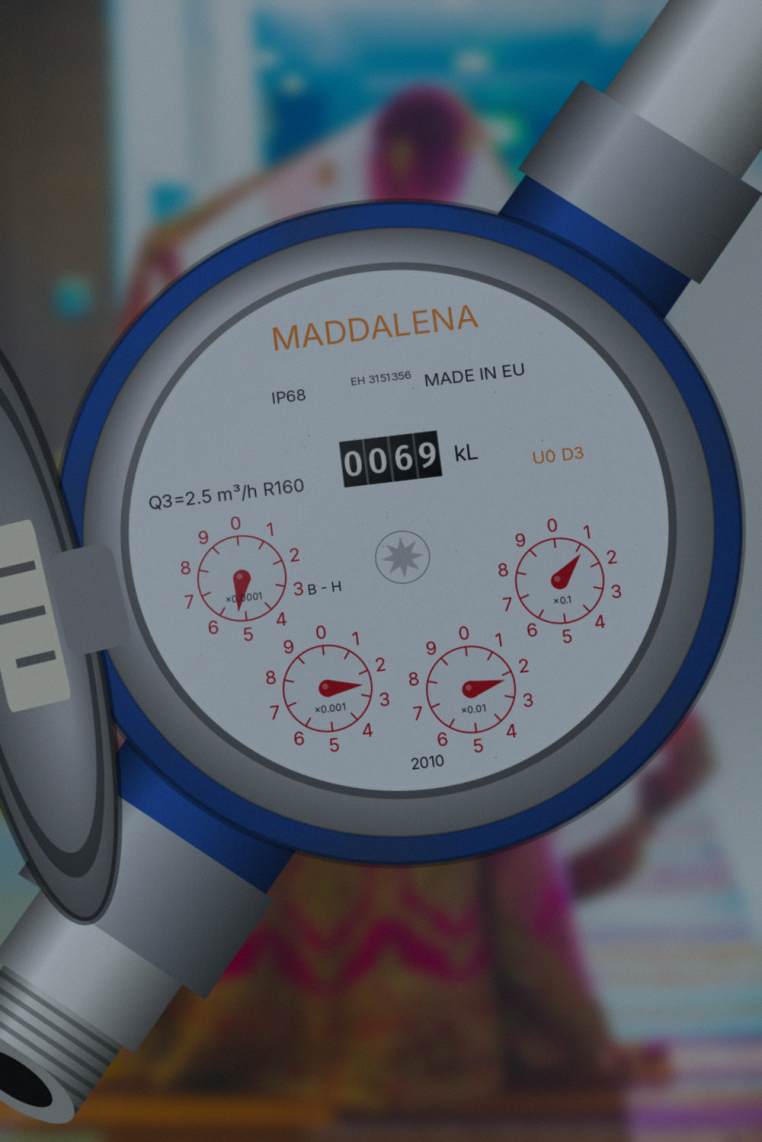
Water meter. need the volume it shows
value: 69.1225 kL
